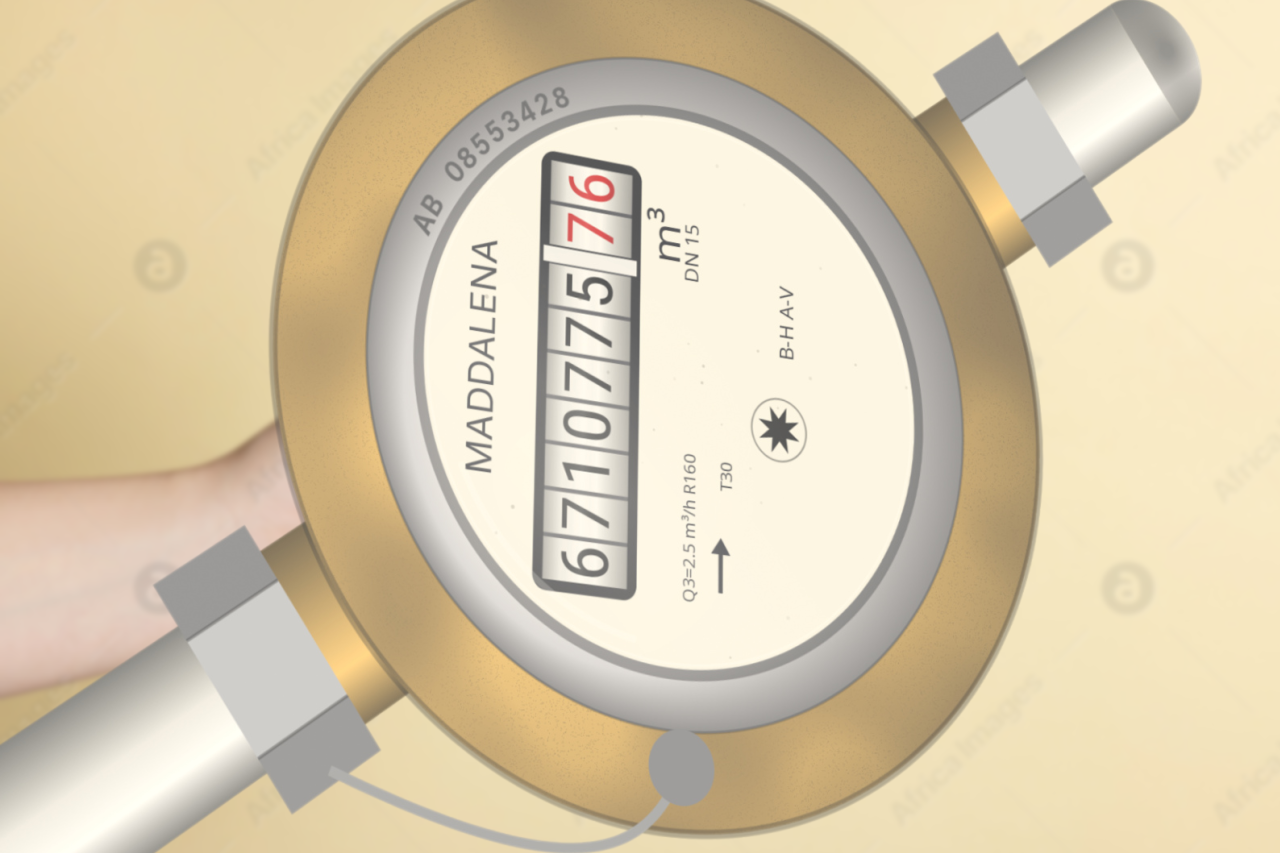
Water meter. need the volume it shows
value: 6710775.76 m³
